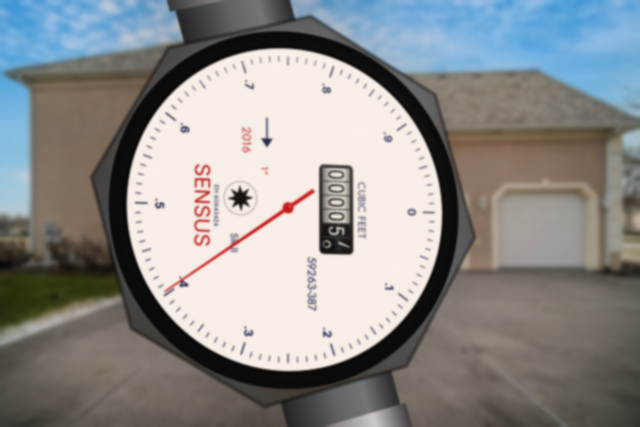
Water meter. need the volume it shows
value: 57.40 ft³
